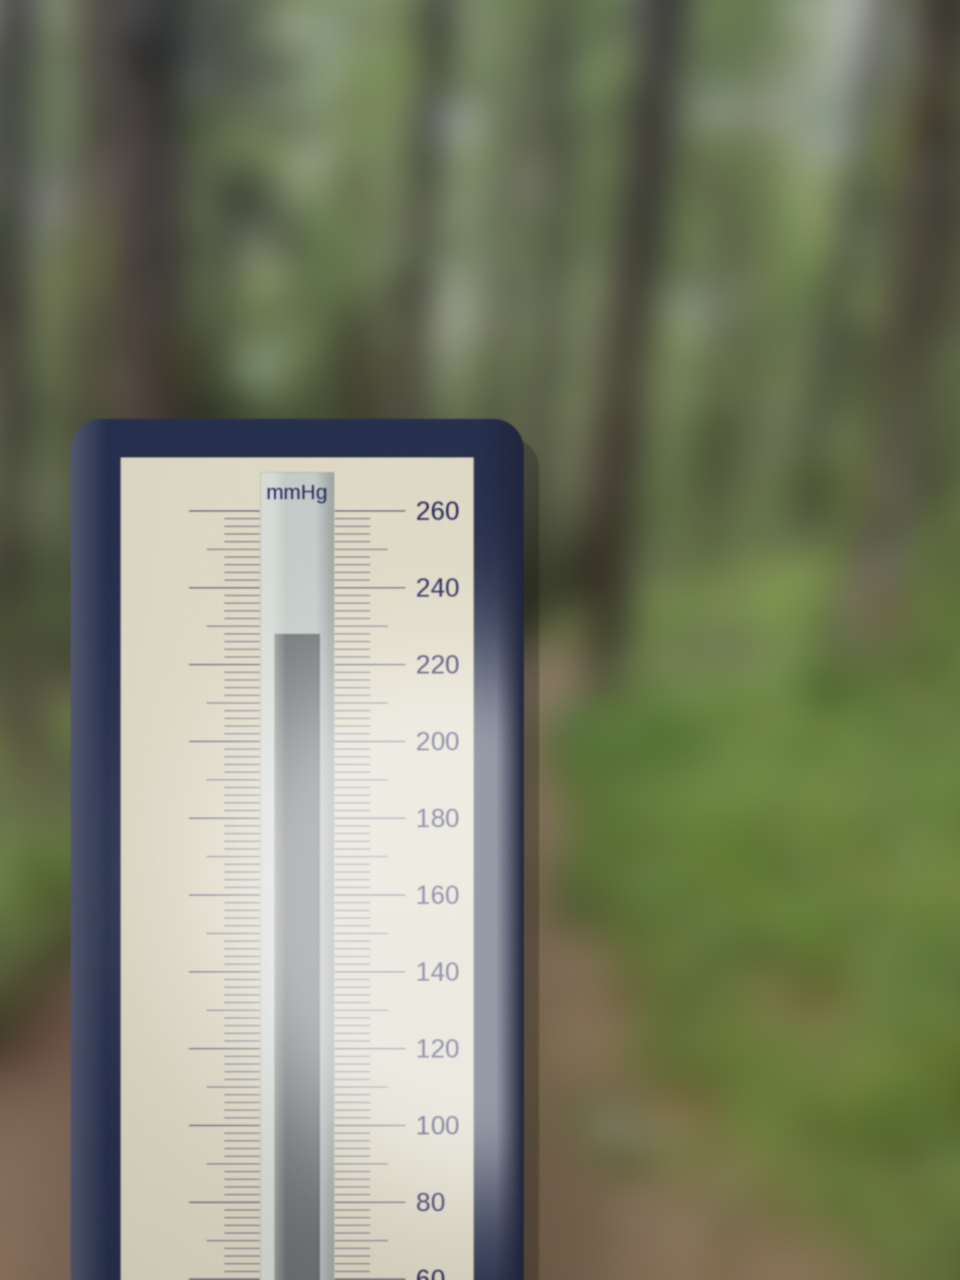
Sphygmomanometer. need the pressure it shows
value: 228 mmHg
